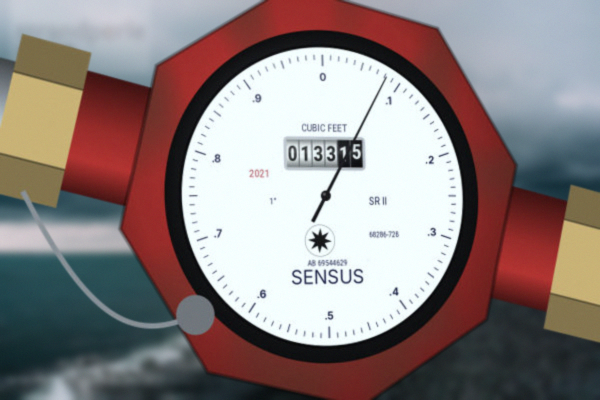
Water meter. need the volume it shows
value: 13315.08 ft³
